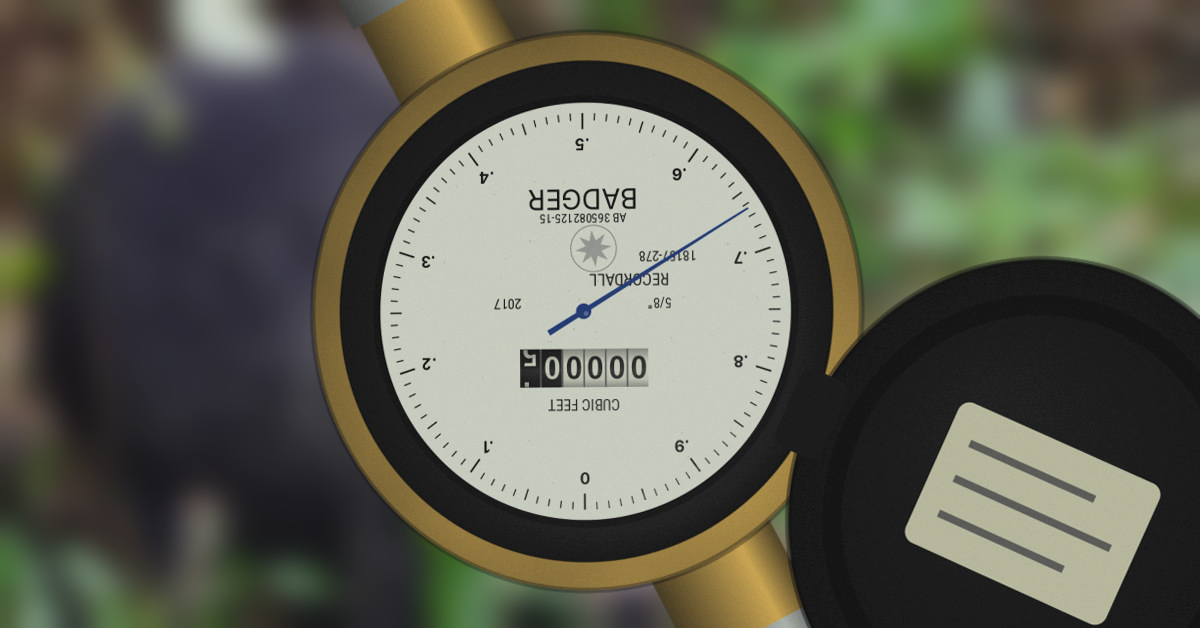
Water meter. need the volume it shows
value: 4.66 ft³
